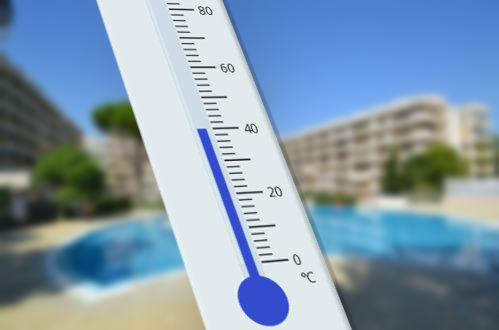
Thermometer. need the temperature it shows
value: 40 °C
